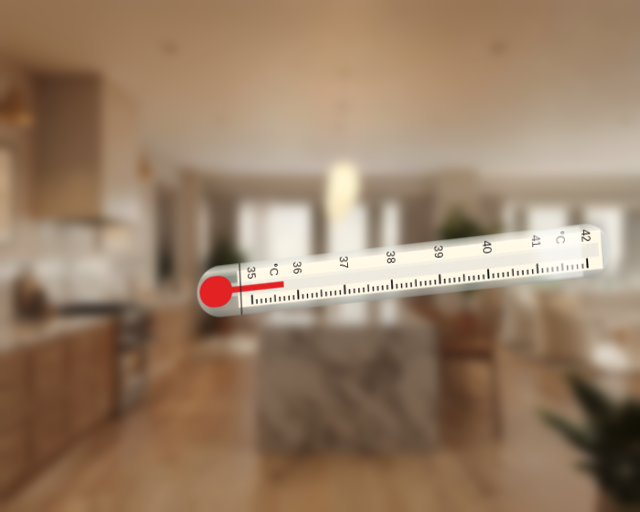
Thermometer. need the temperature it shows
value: 35.7 °C
